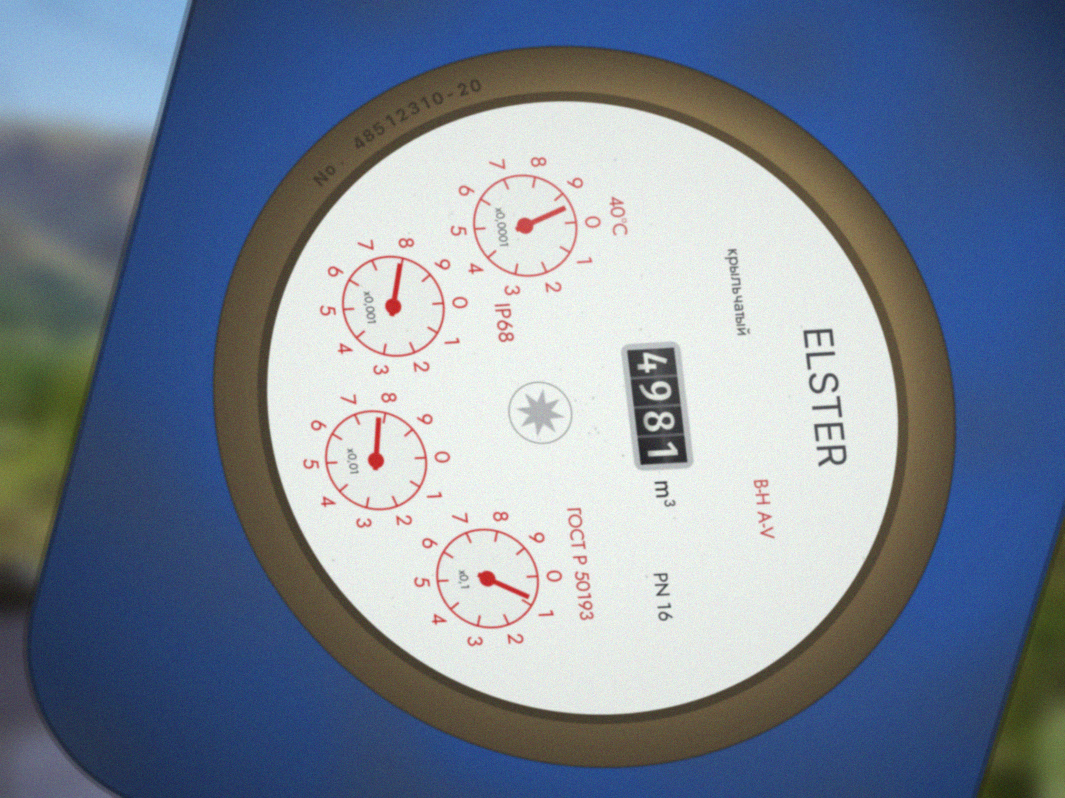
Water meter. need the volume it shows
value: 4981.0779 m³
